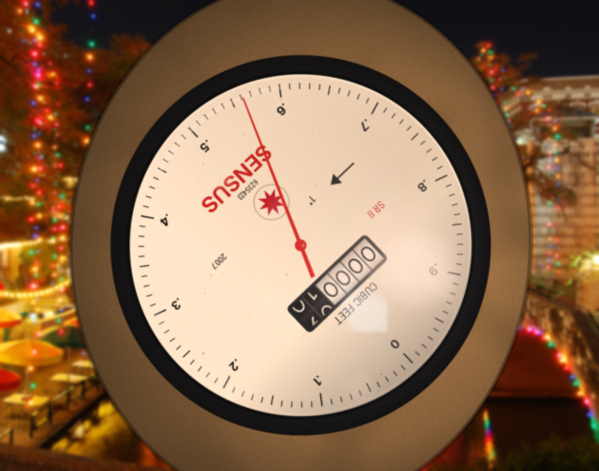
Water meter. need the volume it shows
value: 9.56 ft³
